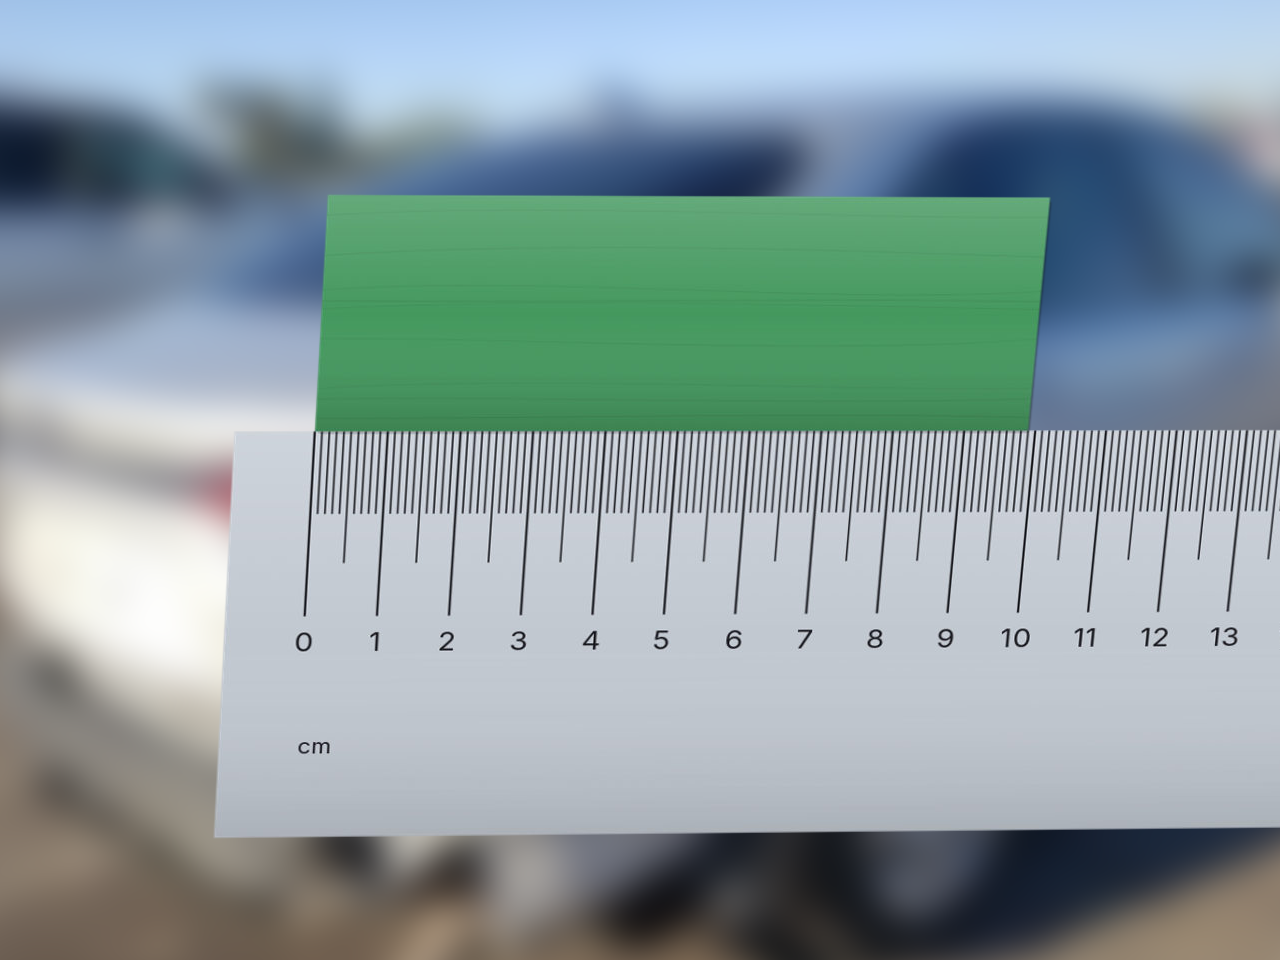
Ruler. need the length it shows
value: 9.9 cm
